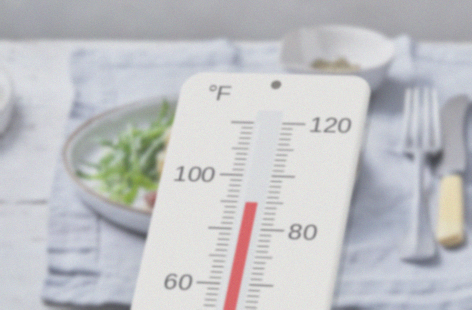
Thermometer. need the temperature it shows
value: 90 °F
